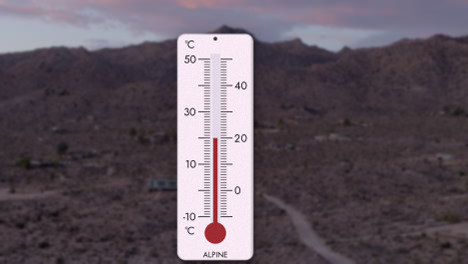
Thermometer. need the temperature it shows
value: 20 °C
